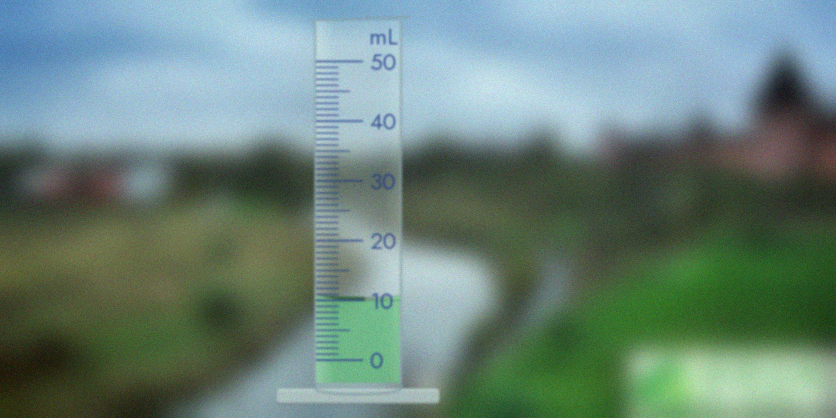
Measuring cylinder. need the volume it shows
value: 10 mL
